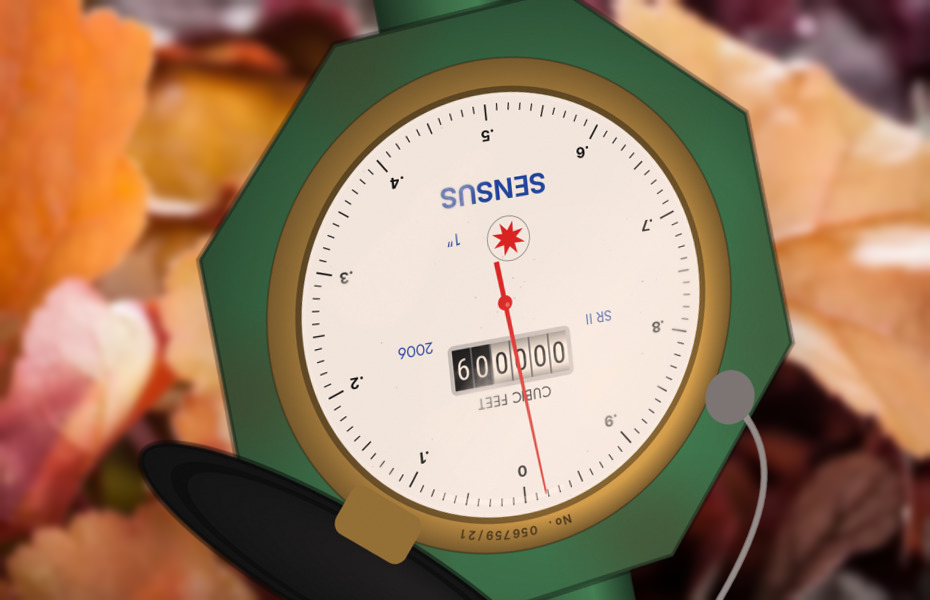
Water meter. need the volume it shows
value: 8.98 ft³
